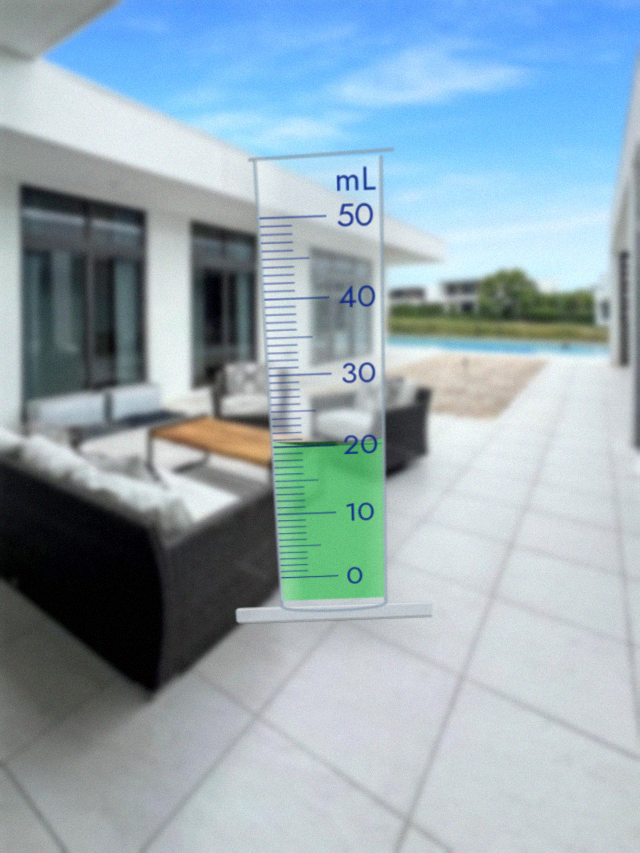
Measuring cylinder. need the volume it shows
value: 20 mL
